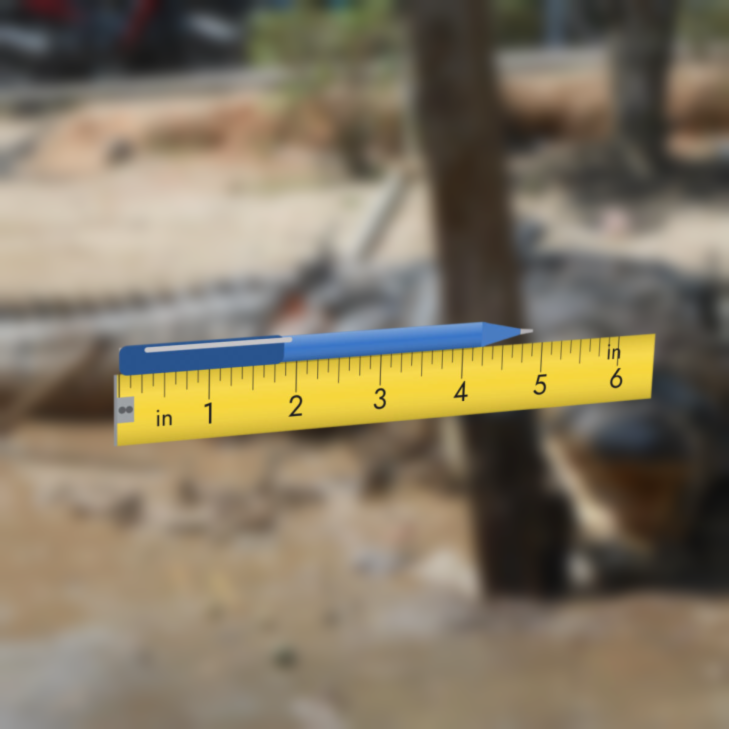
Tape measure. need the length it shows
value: 4.875 in
